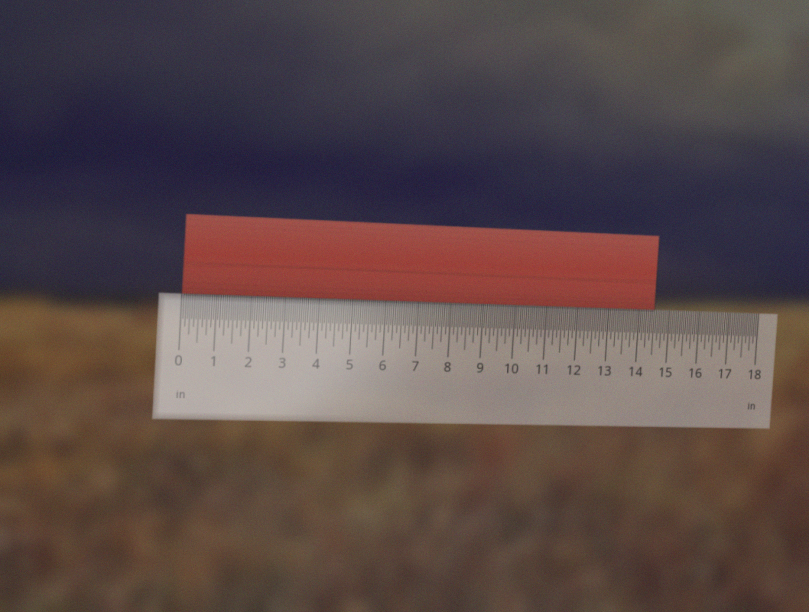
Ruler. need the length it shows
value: 14.5 in
